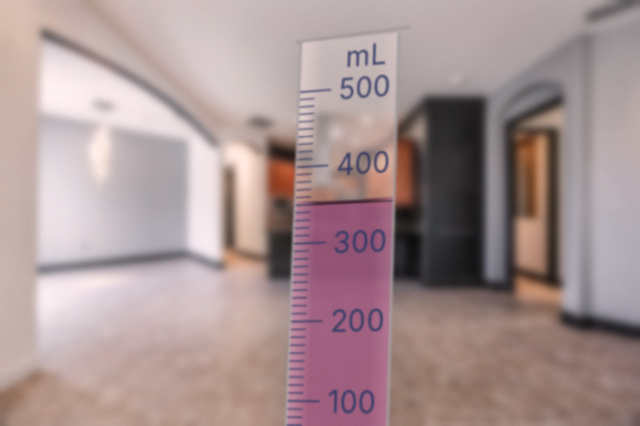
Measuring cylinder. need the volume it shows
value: 350 mL
